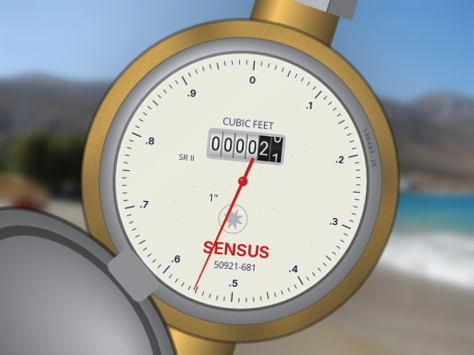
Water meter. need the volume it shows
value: 20.55 ft³
